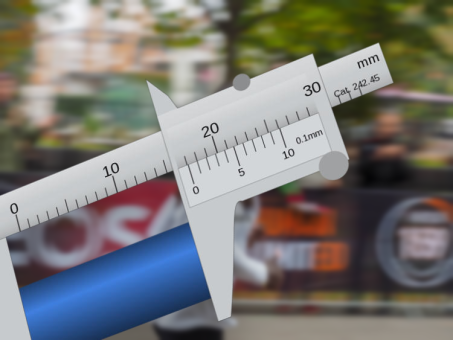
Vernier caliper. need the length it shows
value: 17.1 mm
